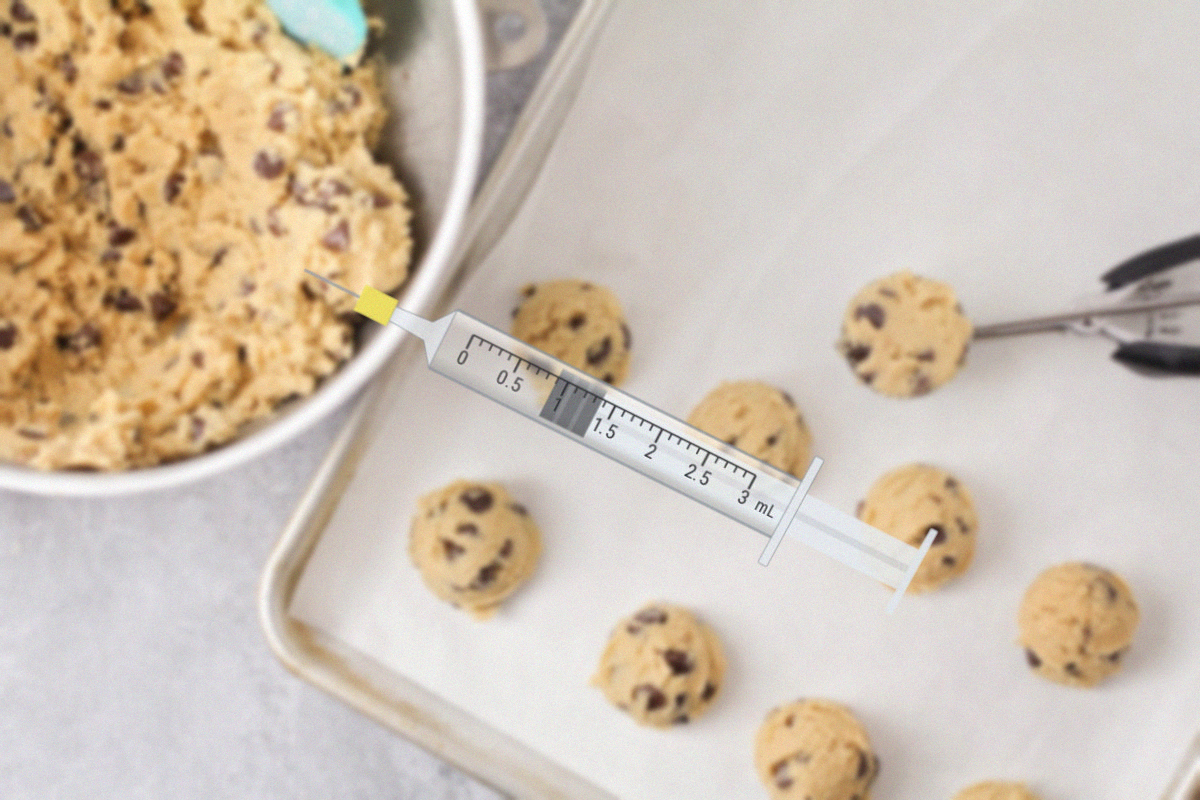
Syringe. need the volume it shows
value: 0.9 mL
